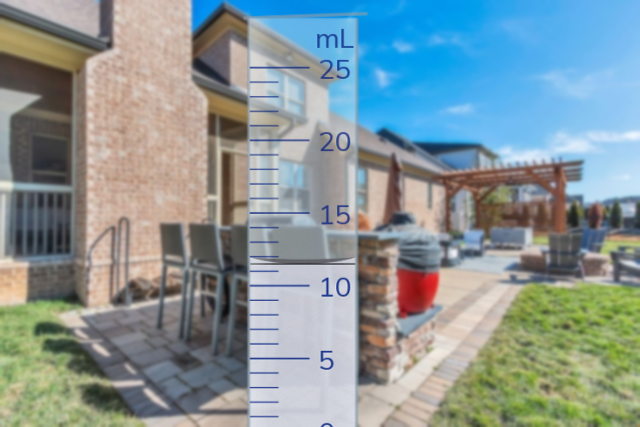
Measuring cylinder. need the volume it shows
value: 11.5 mL
